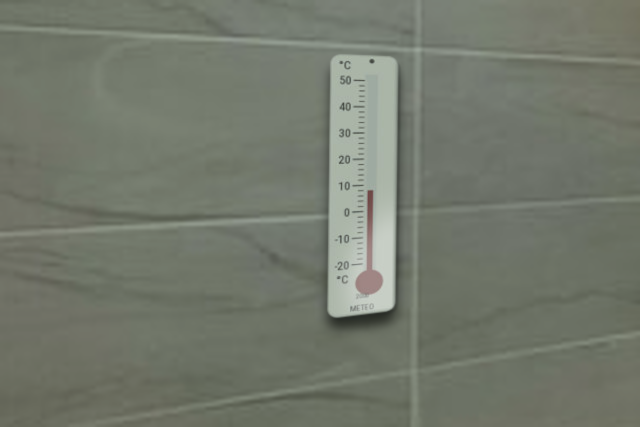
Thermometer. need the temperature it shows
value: 8 °C
